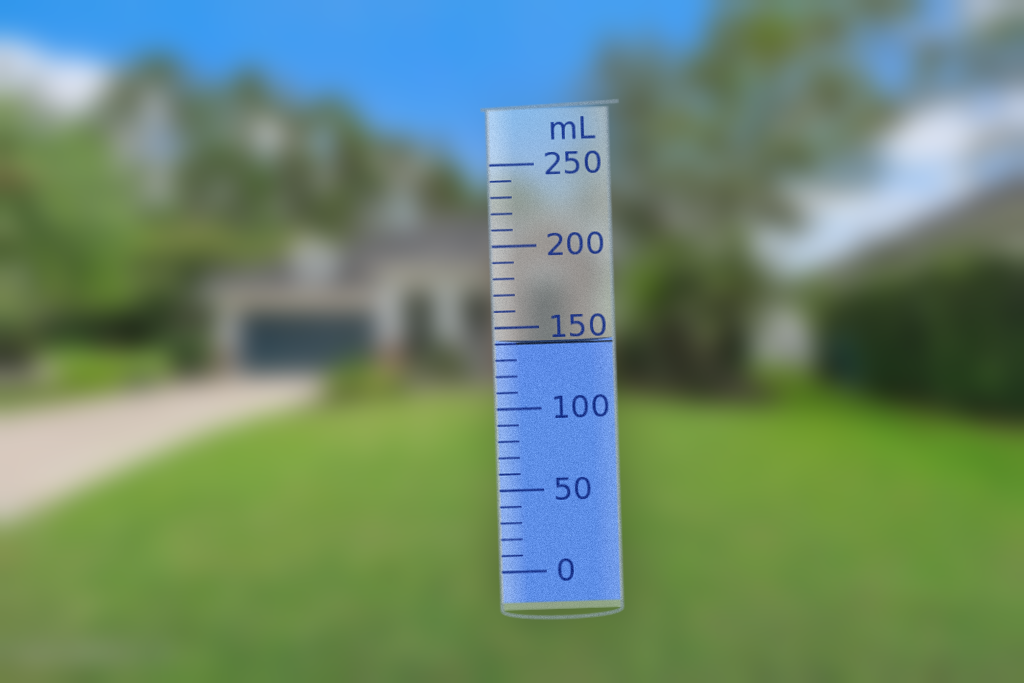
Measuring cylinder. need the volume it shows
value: 140 mL
